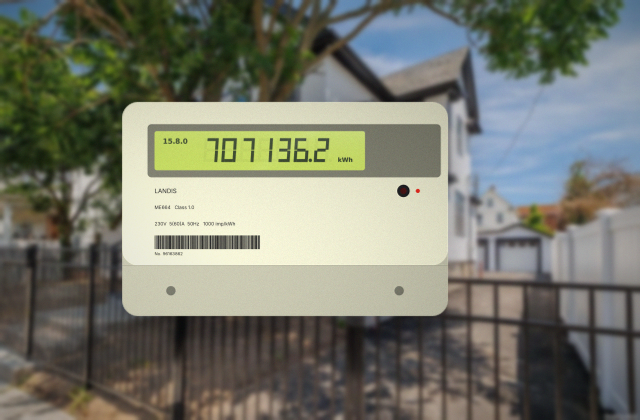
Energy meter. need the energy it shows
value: 707136.2 kWh
